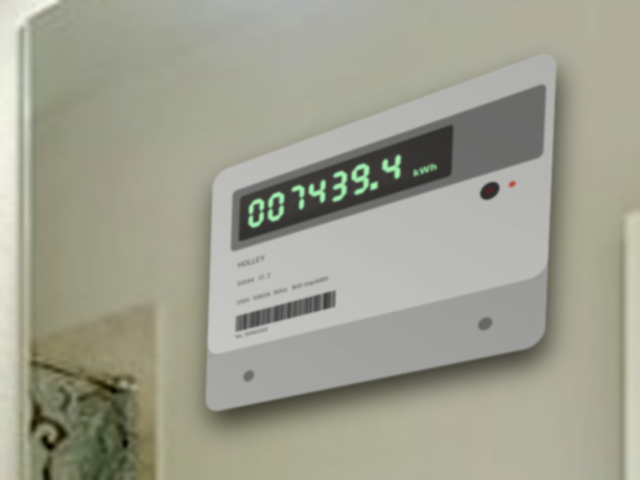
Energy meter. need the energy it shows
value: 7439.4 kWh
